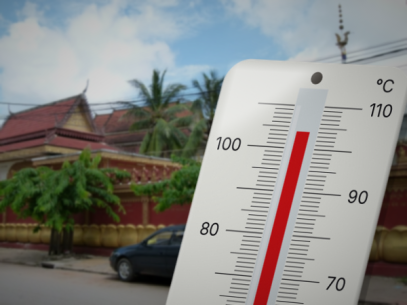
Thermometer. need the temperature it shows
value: 104 °C
